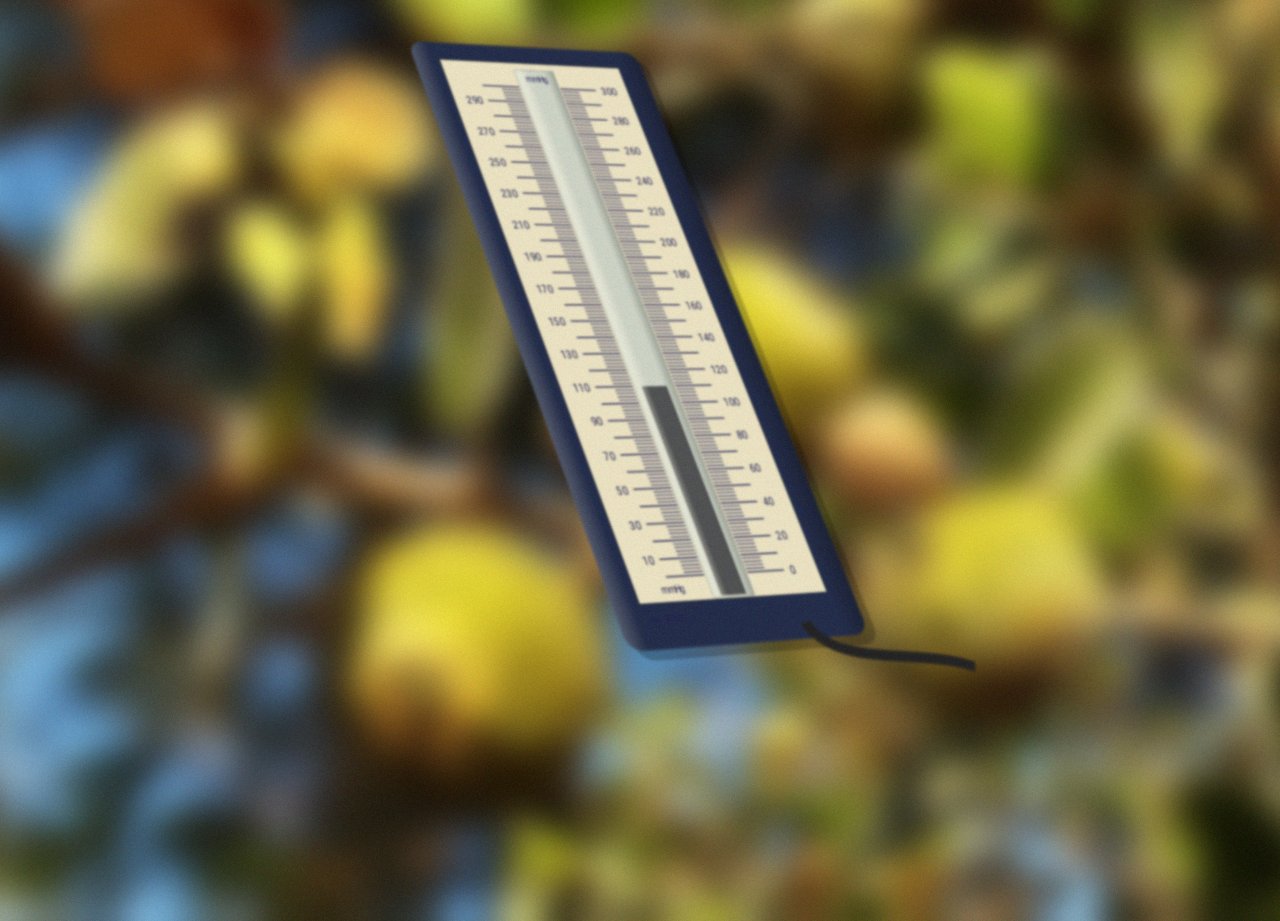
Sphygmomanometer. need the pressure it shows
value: 110 mmHg
